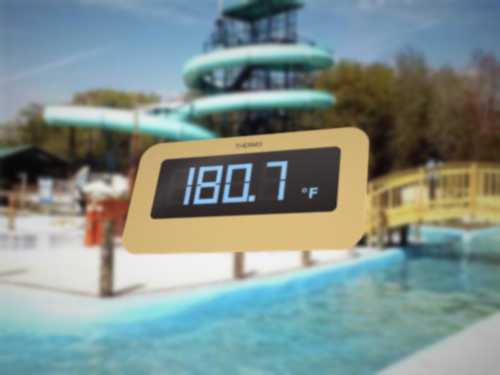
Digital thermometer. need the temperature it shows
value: 180.7 °F
